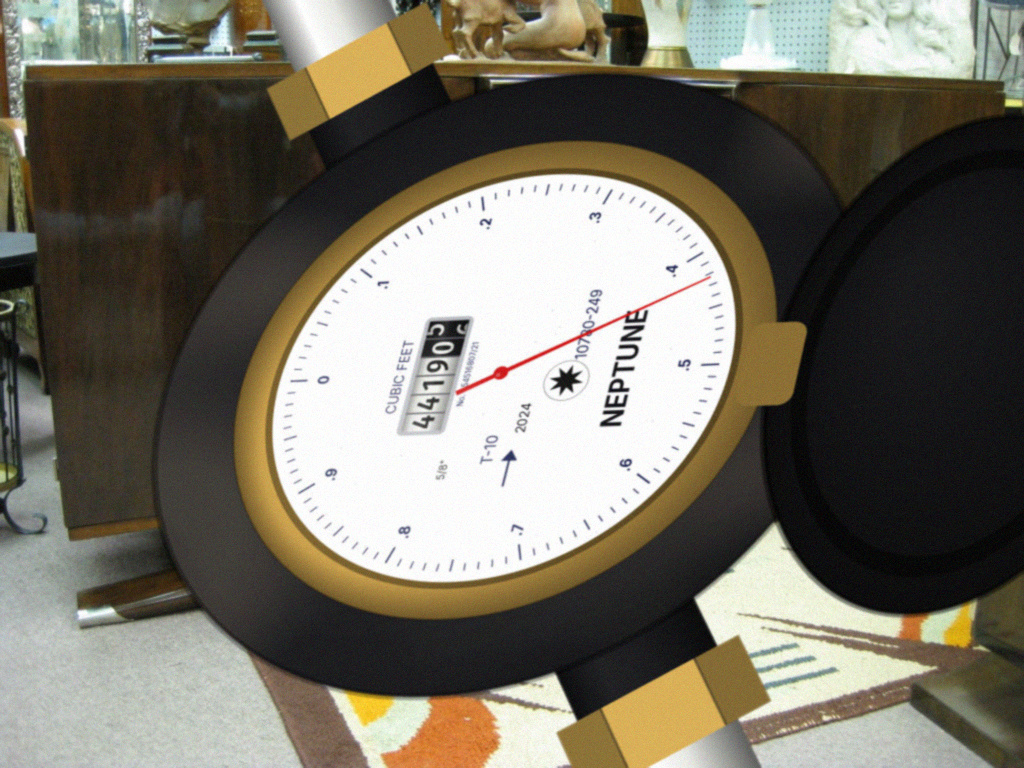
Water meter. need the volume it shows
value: 441905.42 ft³
